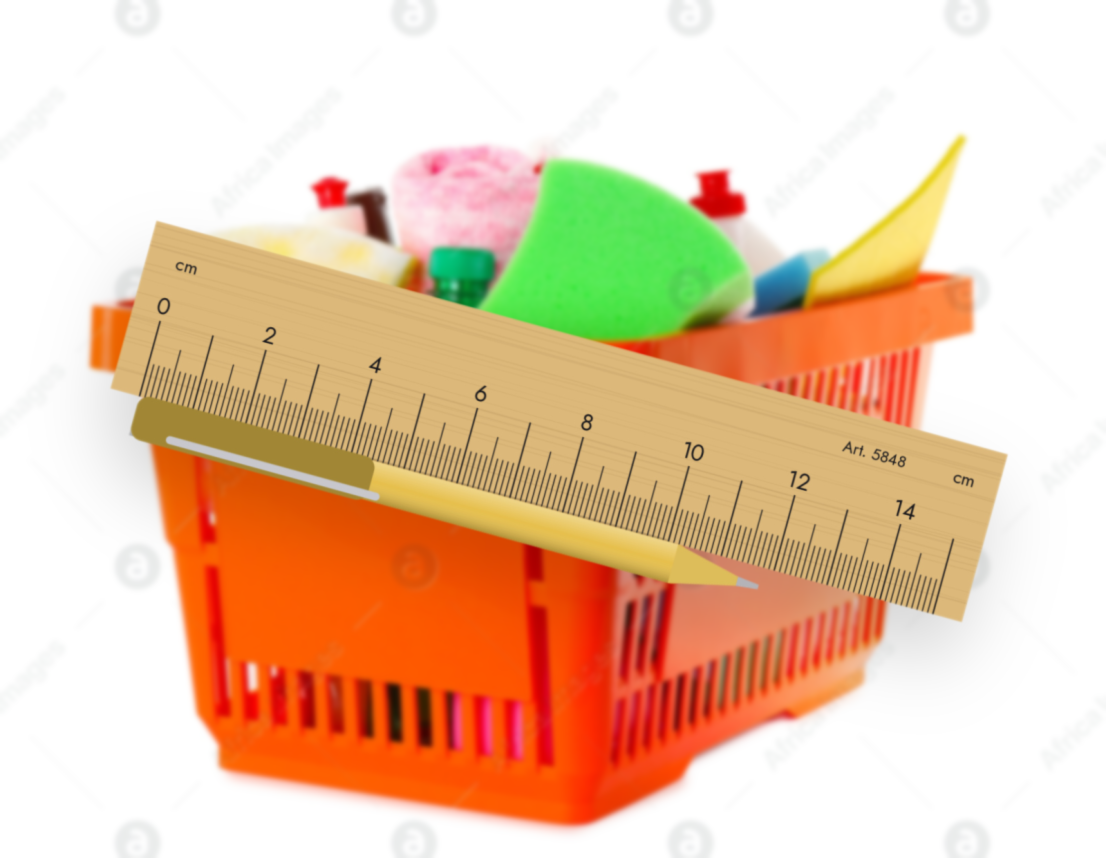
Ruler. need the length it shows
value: 11.8 cm
